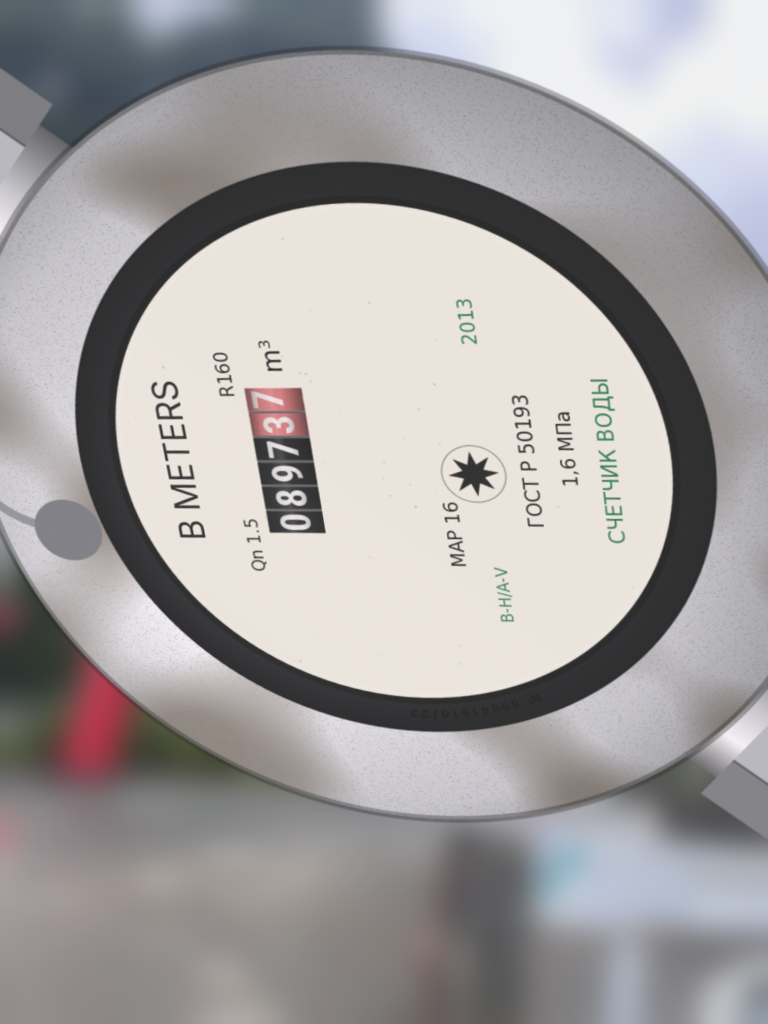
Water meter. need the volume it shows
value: 897.37 m³
